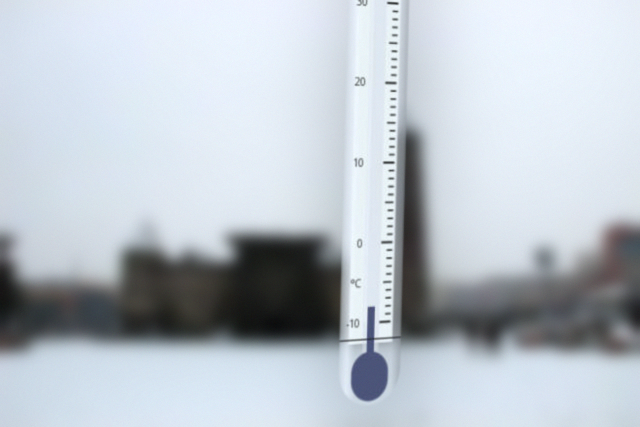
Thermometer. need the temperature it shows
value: -8 °C
